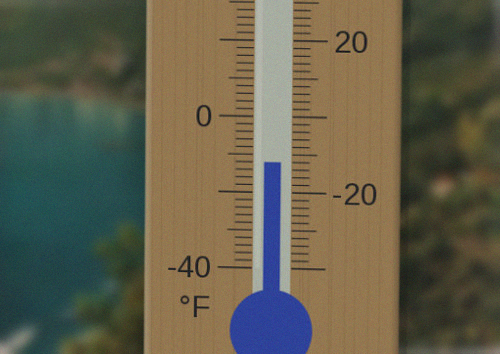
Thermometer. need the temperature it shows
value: -12 °F
